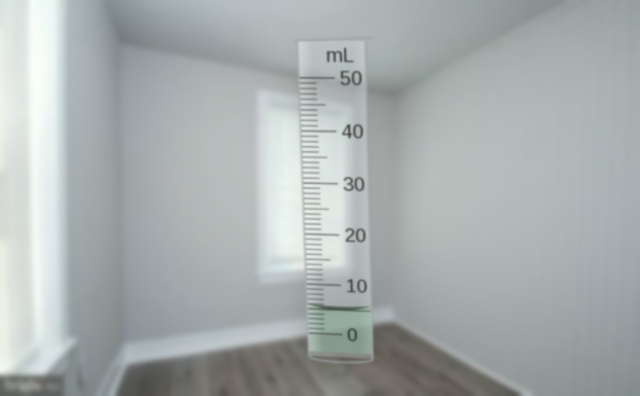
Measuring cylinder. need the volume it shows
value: 5 mL
